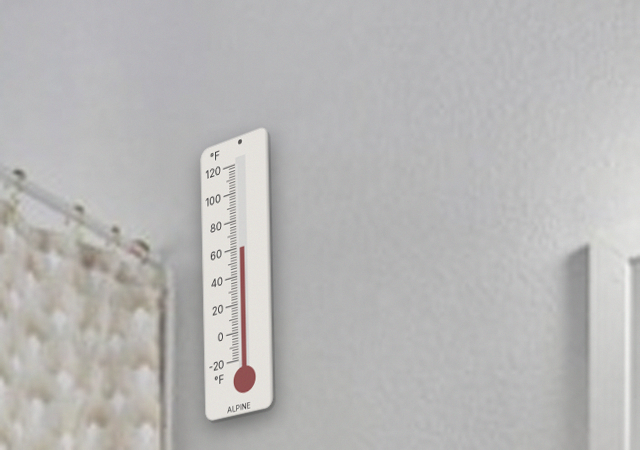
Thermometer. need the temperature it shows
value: 60 °F
